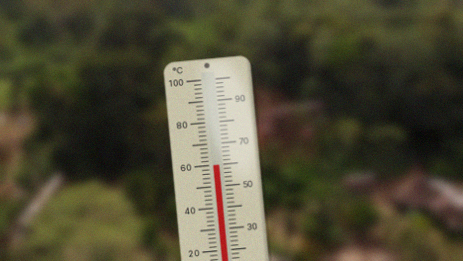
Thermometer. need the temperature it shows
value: 60 °C
